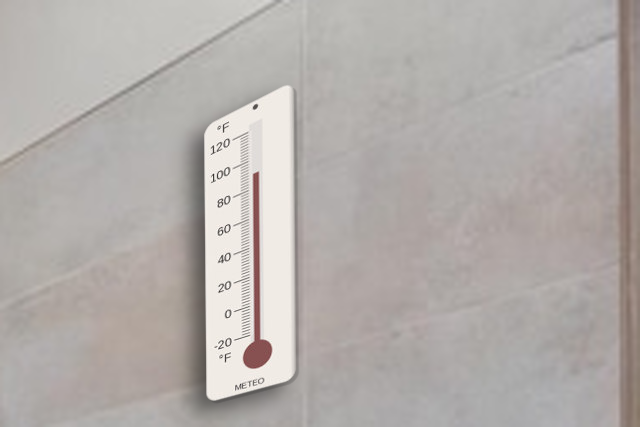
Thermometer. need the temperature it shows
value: 90 °F
